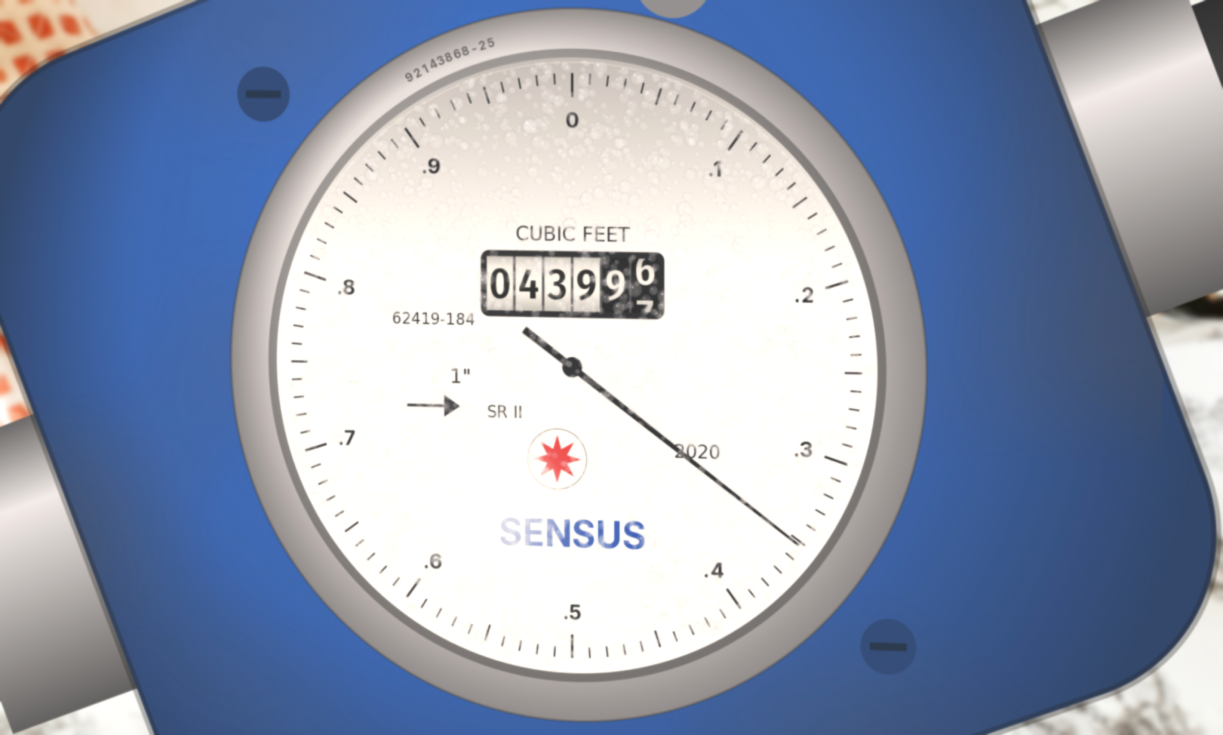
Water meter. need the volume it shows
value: 43996.35 ft³
